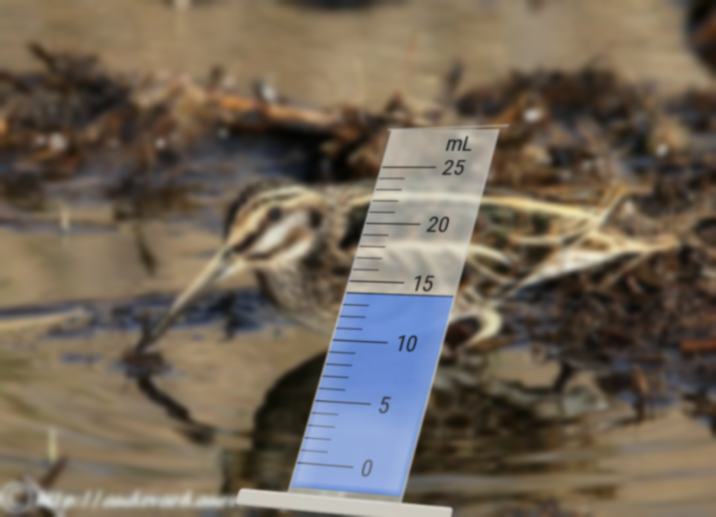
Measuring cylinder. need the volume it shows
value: 14 mL
